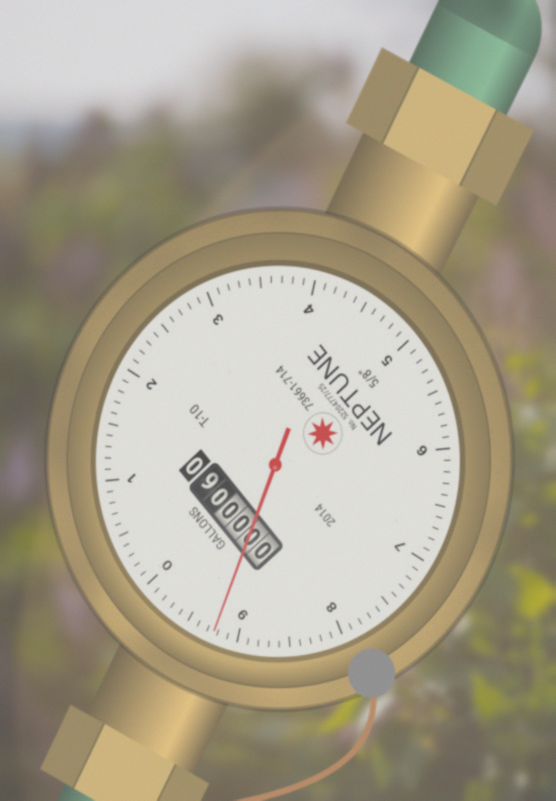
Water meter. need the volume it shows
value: 59.2 gal
